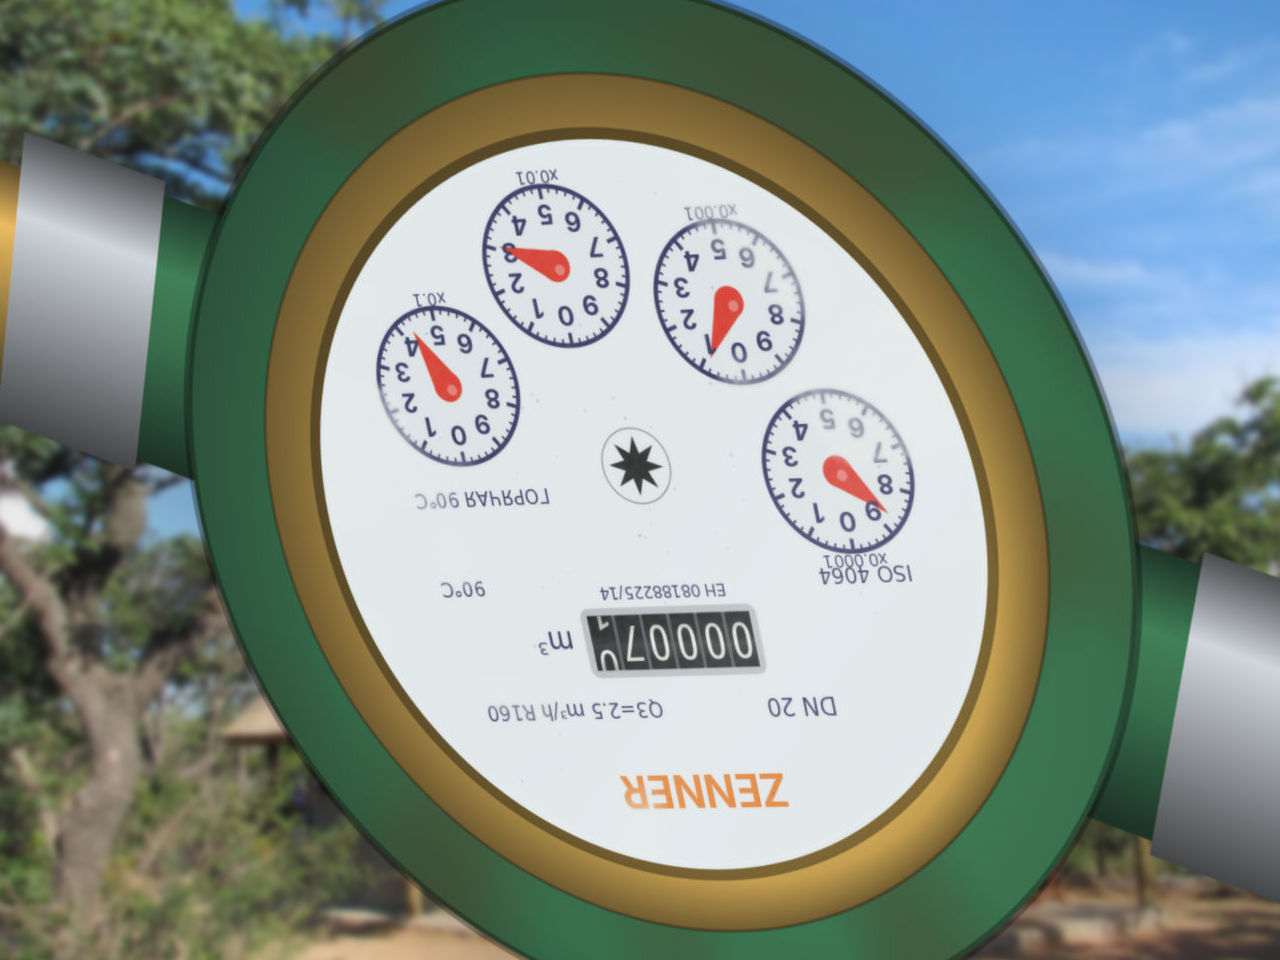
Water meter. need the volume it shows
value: 70.4308 m³
